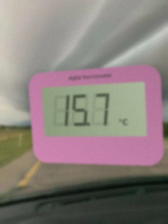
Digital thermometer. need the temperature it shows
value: 15.7 °C
